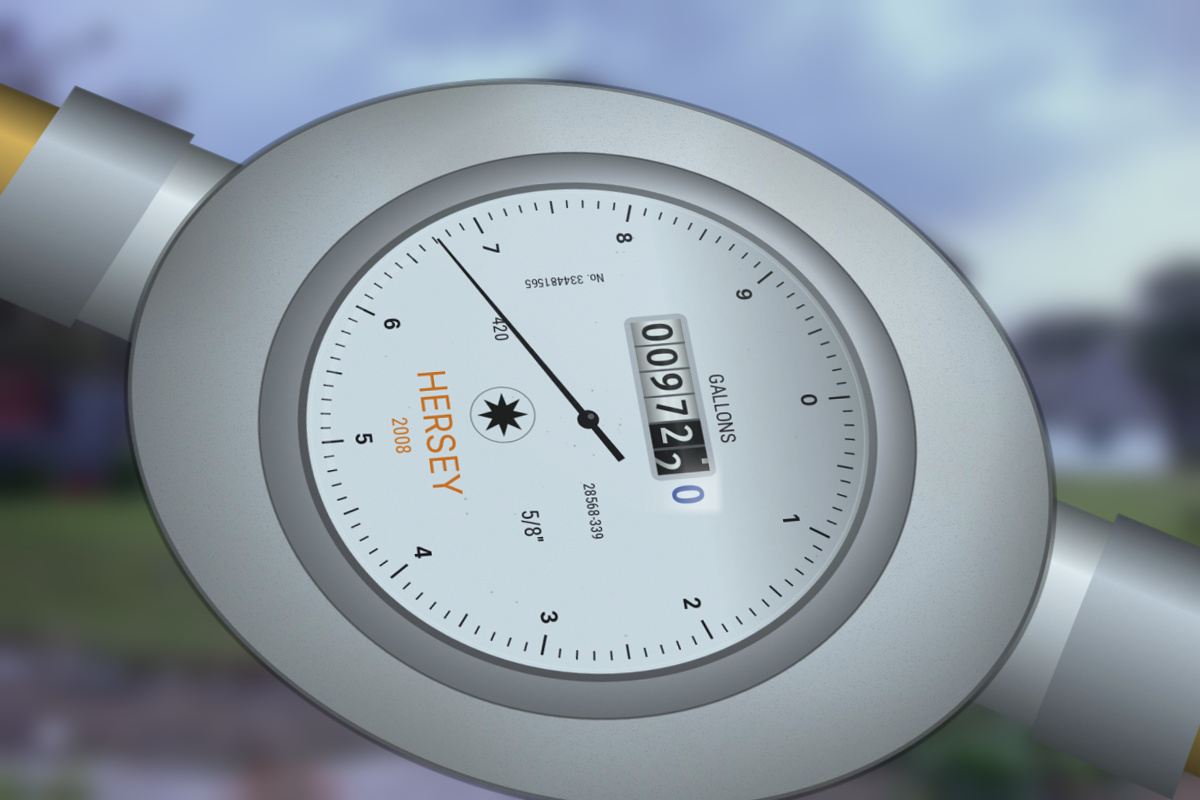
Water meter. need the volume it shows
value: 97216.7 gal
